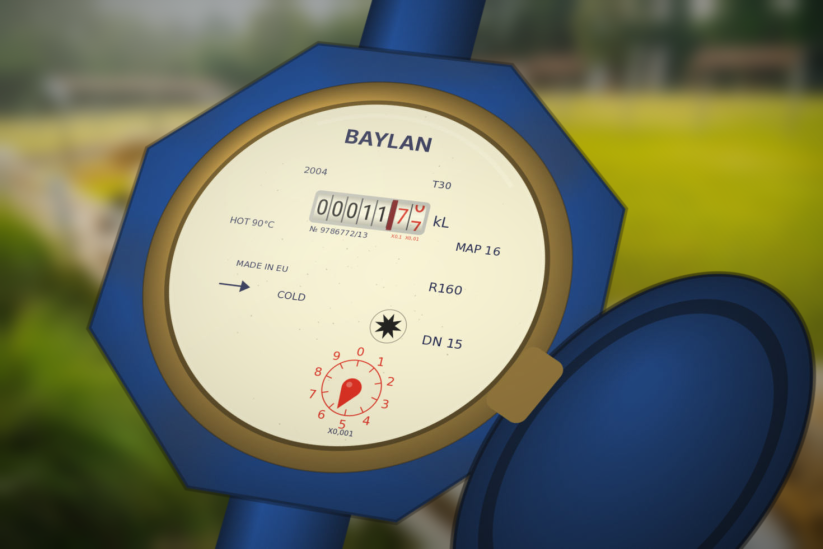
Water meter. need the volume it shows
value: 11.765 kL
